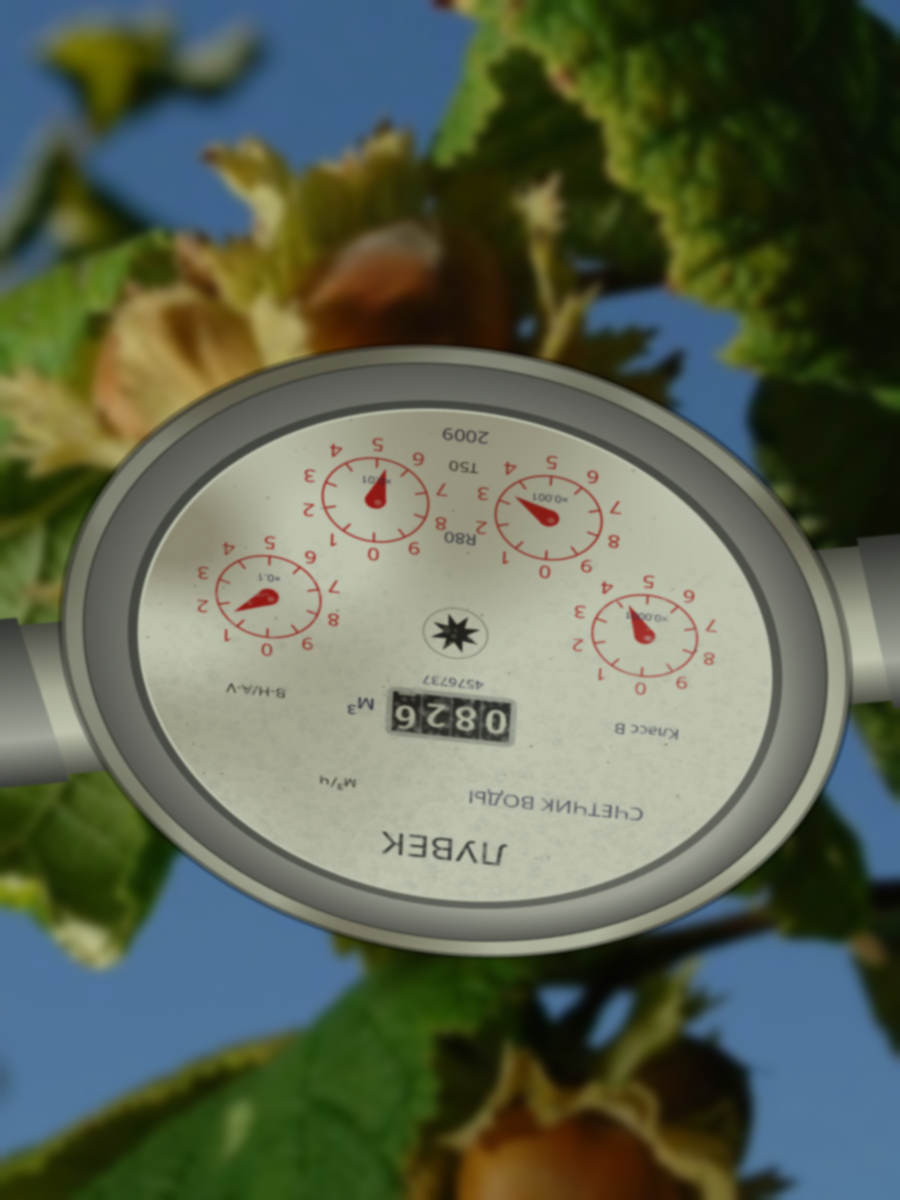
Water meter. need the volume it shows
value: 826.1534 m³
